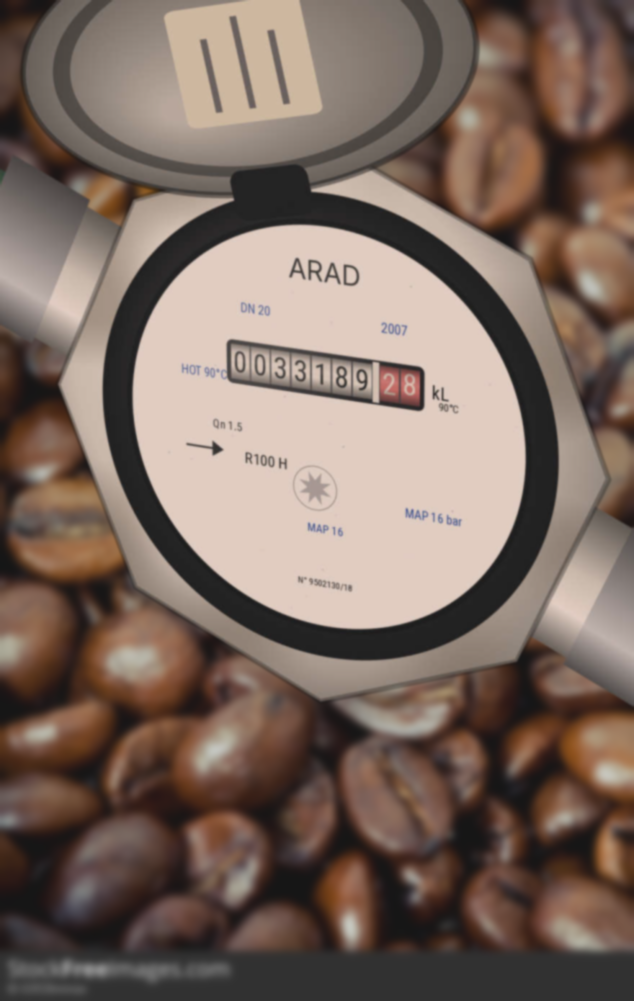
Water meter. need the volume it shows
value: 33189.28 kL
